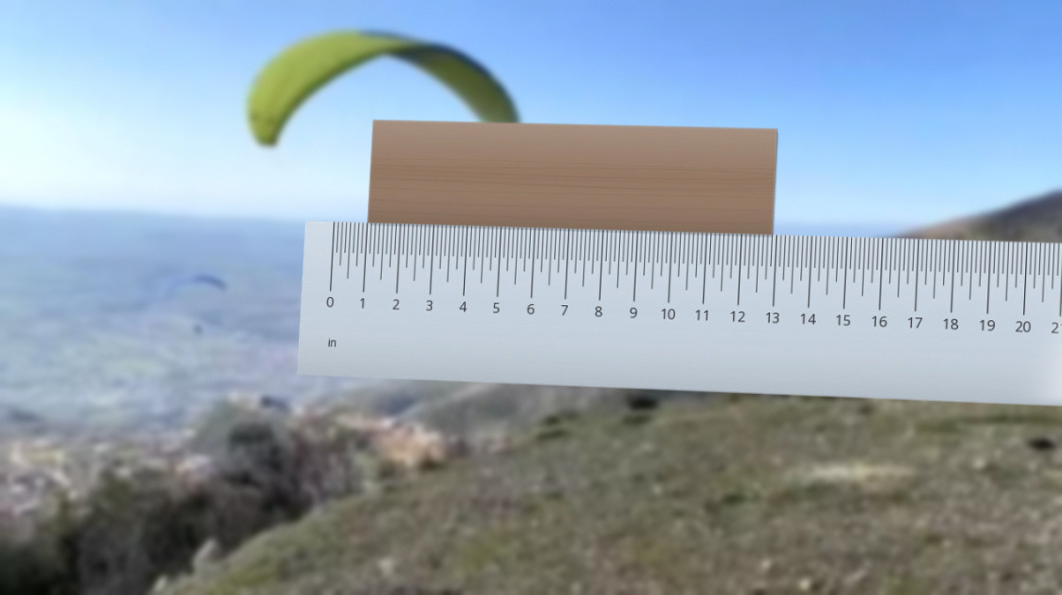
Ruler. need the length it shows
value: 11.875 in
